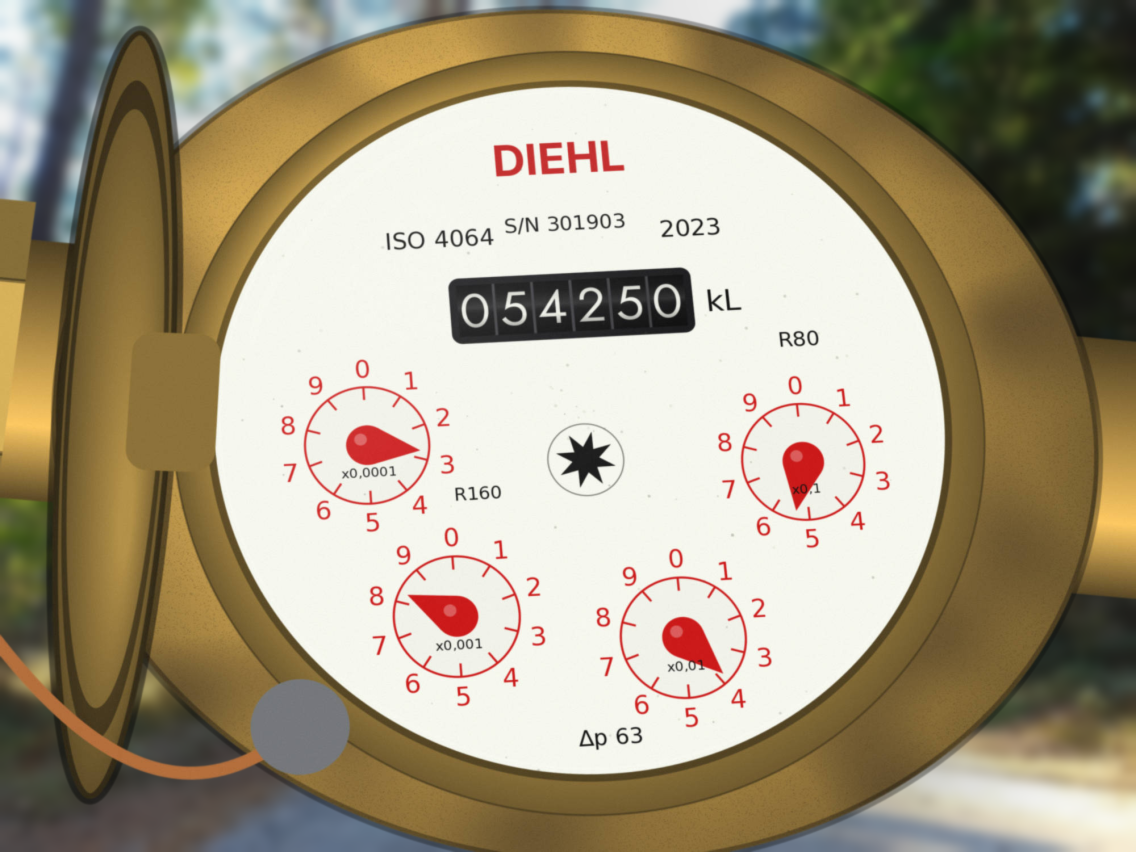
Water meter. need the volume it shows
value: 54250.5382 kL
